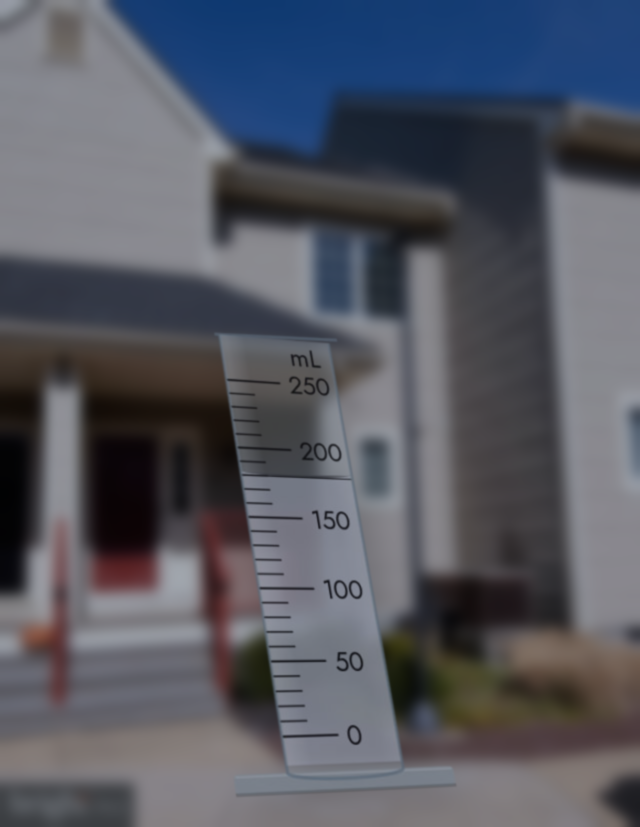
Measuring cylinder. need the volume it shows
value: 180 mL
